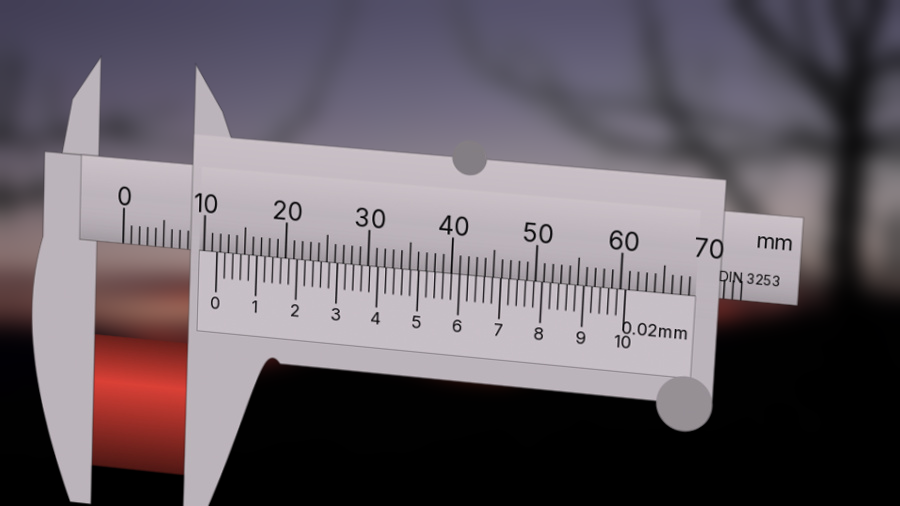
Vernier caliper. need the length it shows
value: 11.6 mm
